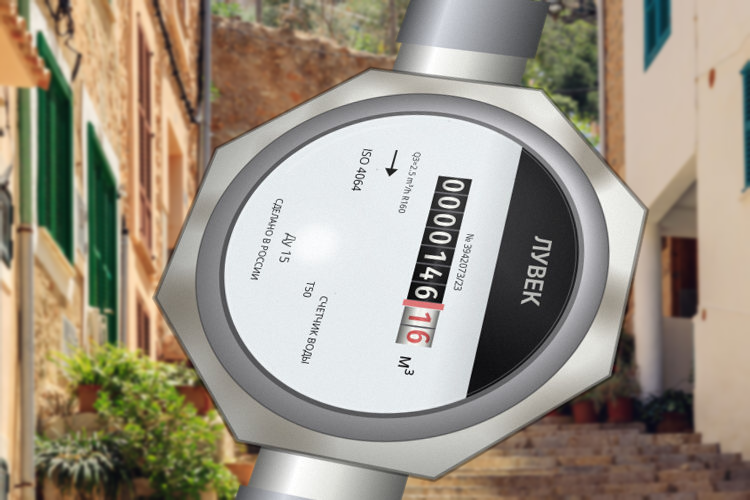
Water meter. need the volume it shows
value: 146.16 m³
